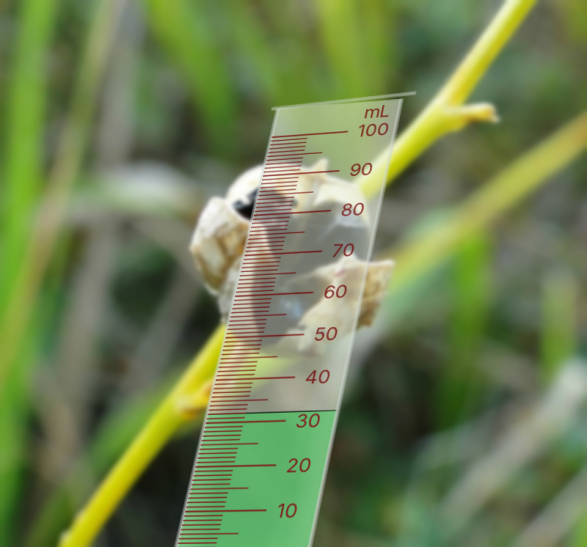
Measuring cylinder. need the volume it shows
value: 32 mL
